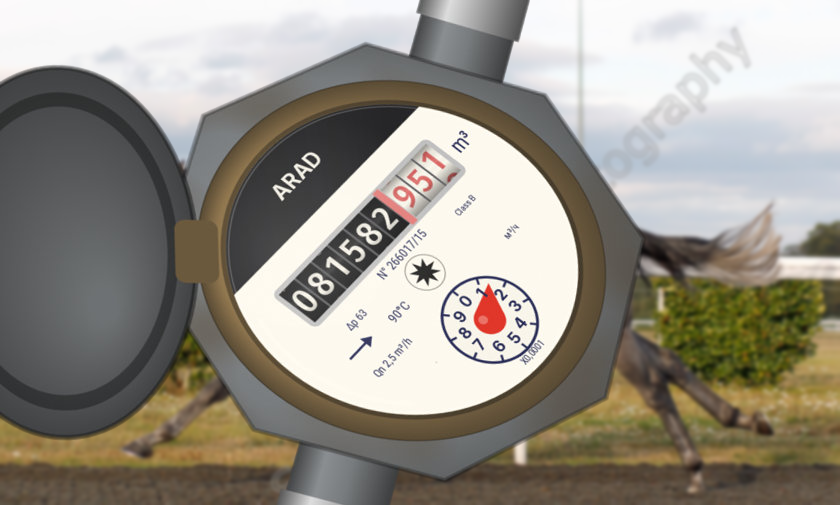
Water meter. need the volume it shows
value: 81582.9511 m³
